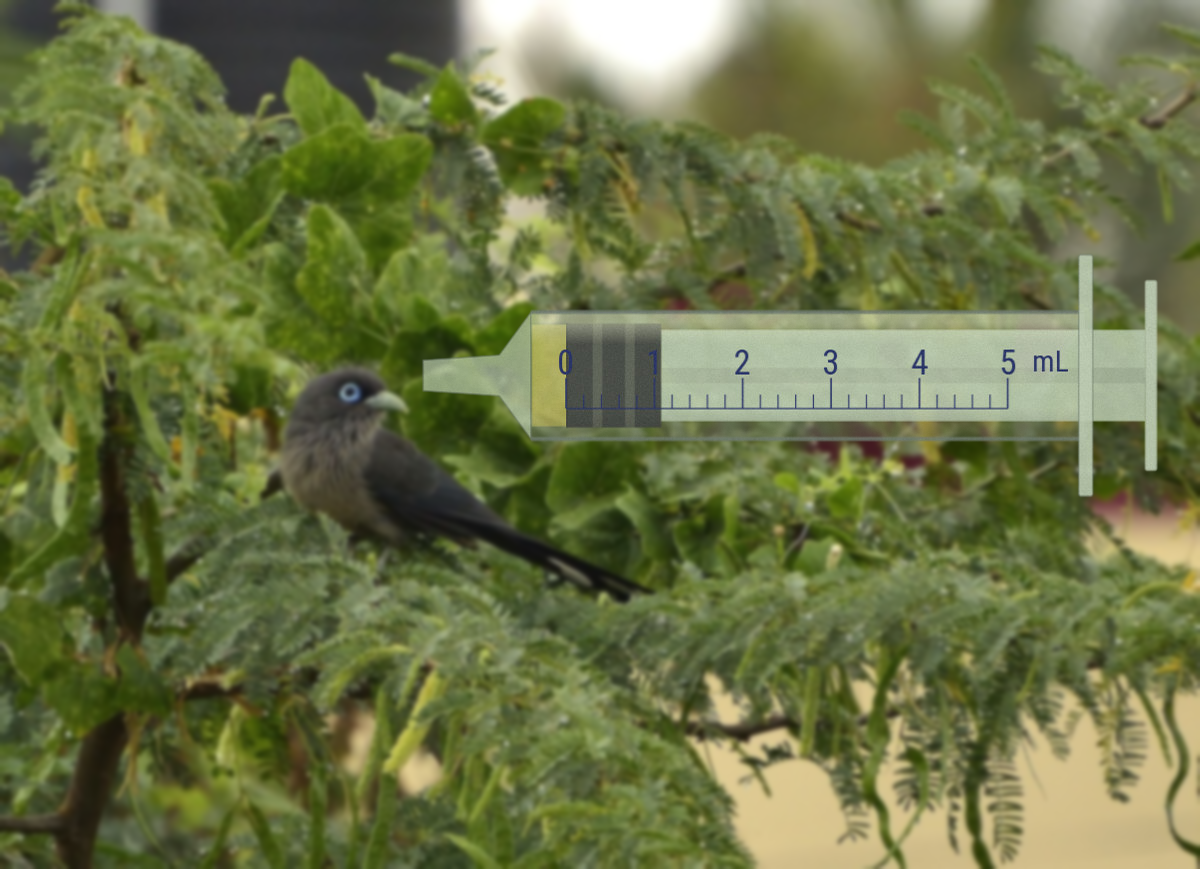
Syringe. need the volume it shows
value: 0 mL
